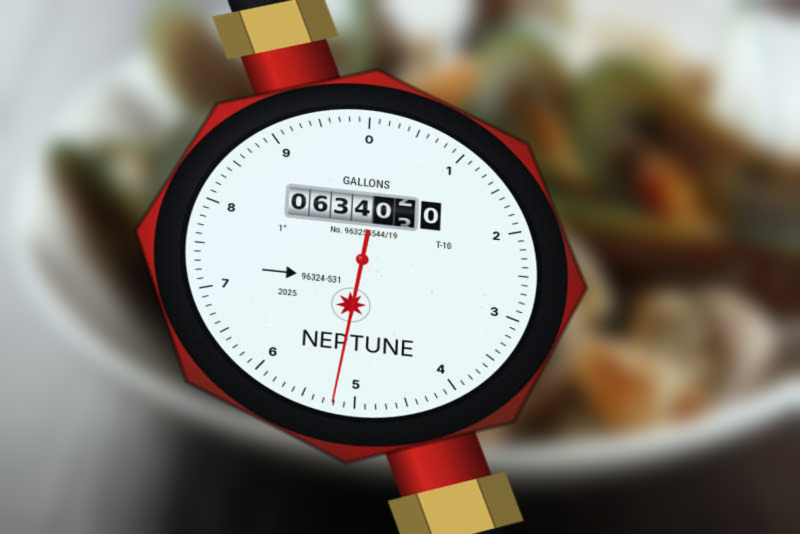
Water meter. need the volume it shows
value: 634025.2 gal
